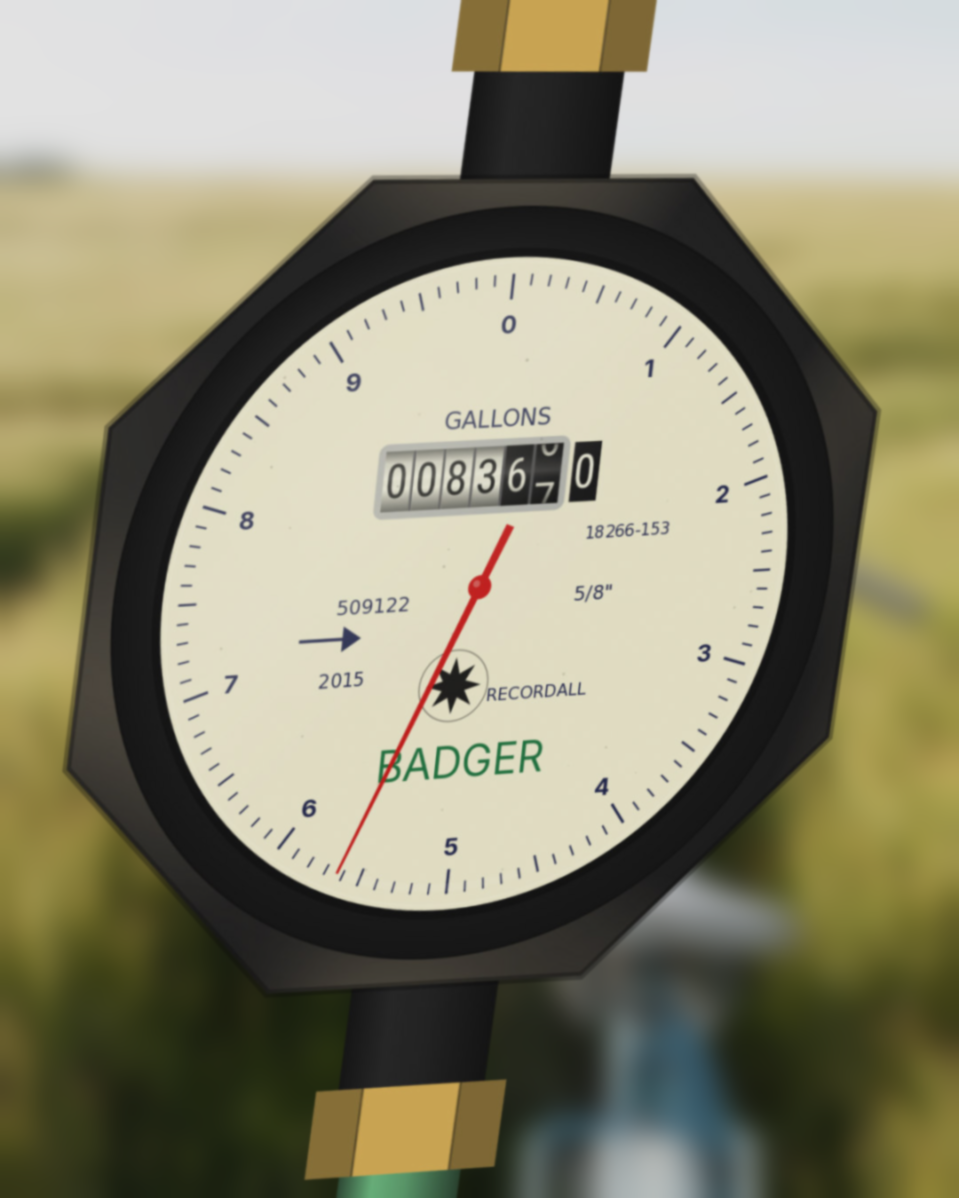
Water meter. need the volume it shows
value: 83665.6 gal
